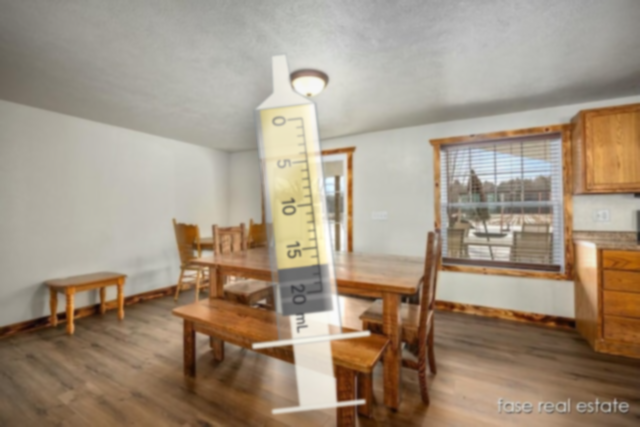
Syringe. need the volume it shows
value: 17 mL
